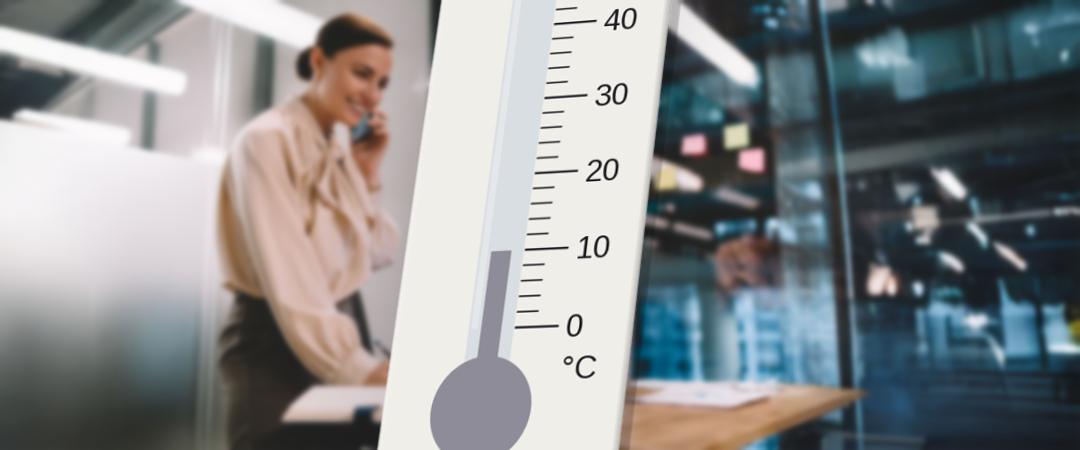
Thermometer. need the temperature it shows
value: 10 °C
